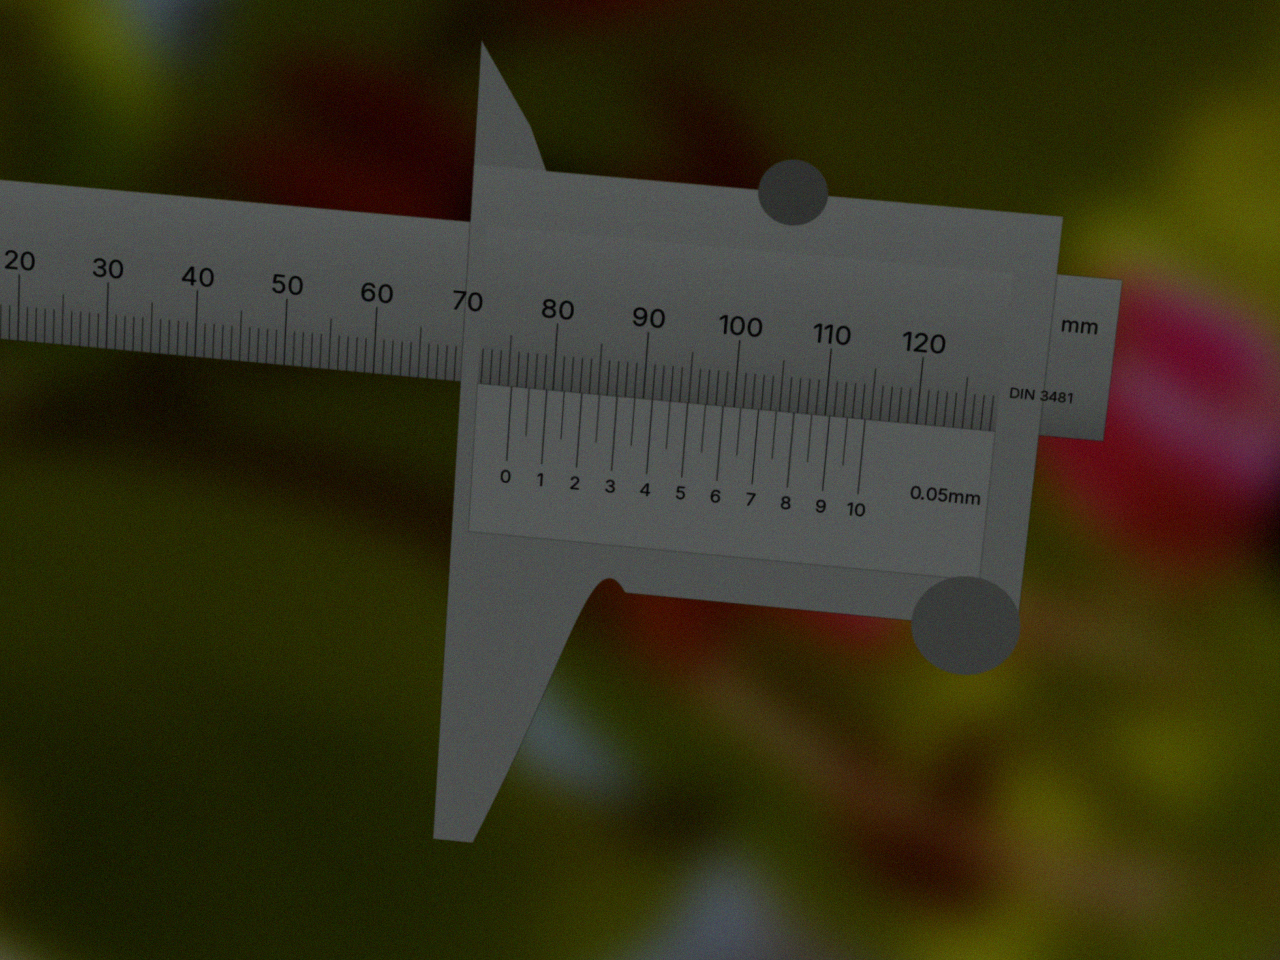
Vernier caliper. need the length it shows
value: 75.4 mm
